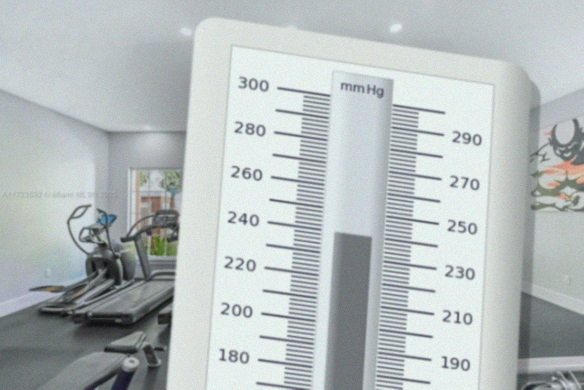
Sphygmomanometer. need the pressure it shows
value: 240 mmHg
